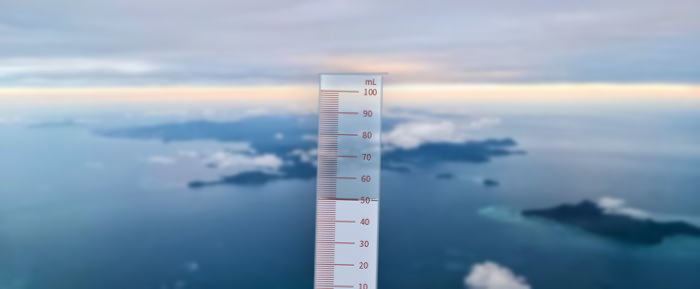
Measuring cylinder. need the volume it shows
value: 50 mL
